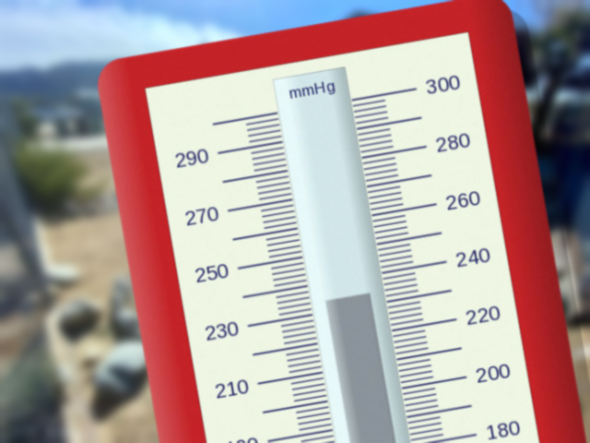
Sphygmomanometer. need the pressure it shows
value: 234 mmHg
